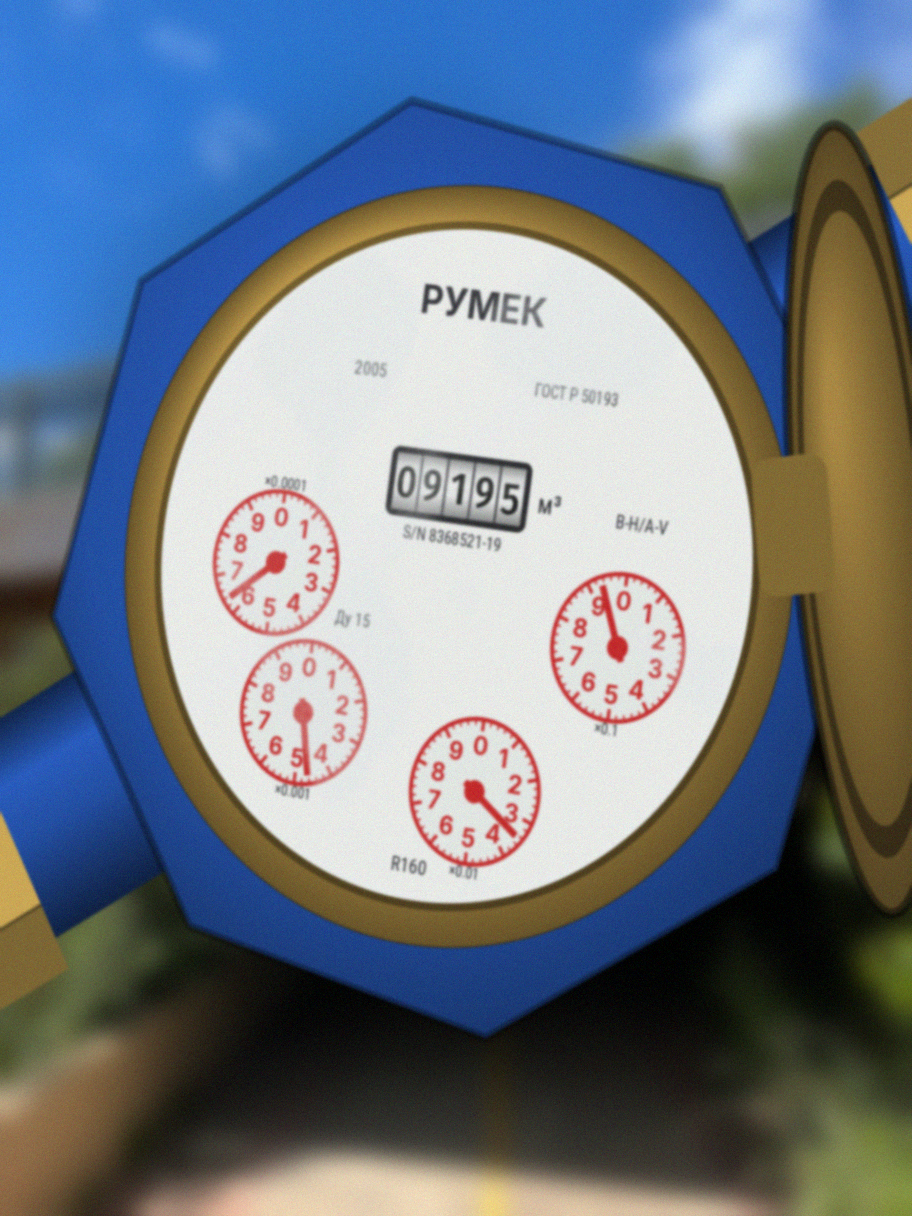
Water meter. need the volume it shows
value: 9194.9346 m³
